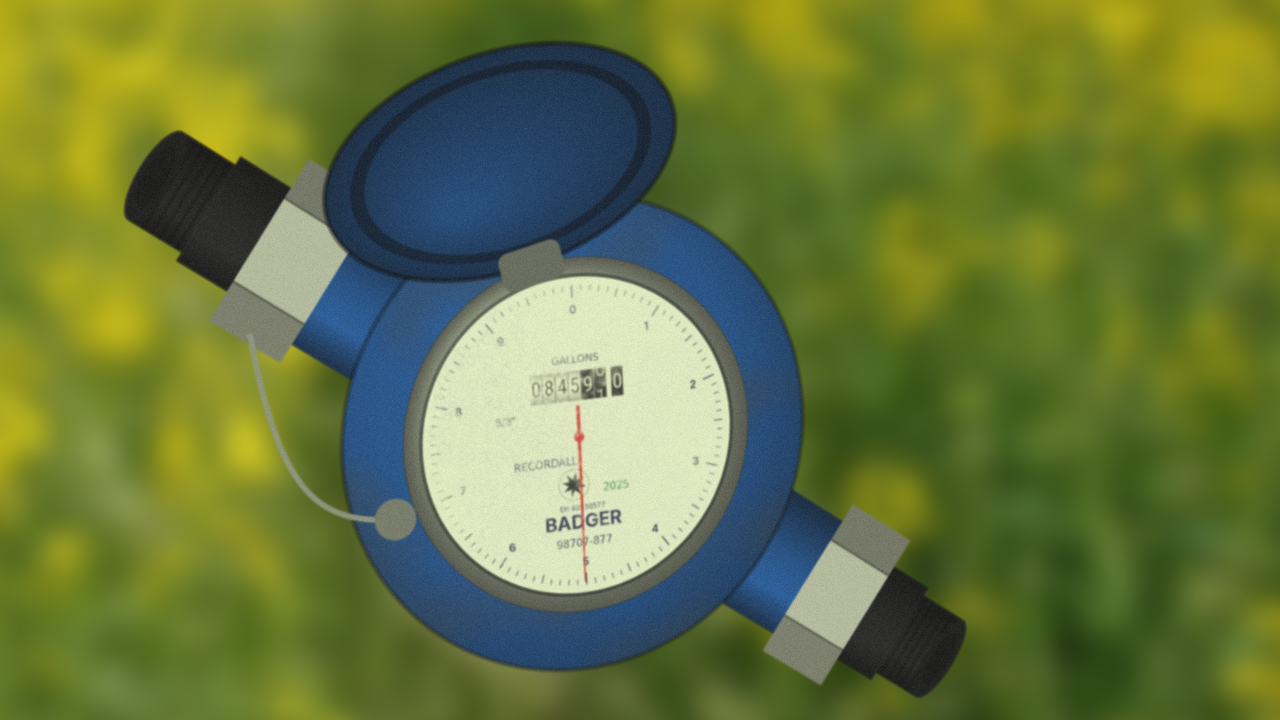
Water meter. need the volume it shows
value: 845905.0 gal
